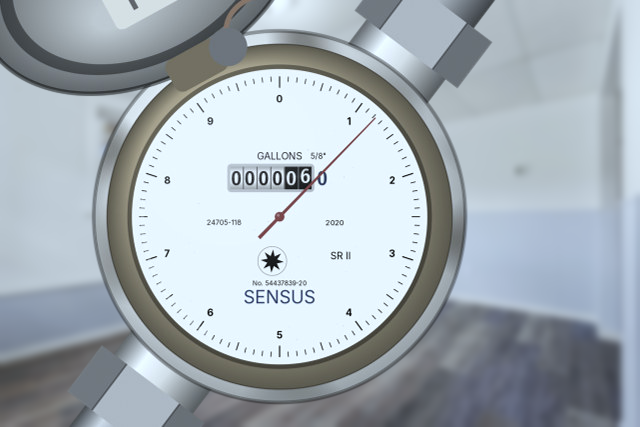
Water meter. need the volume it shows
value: 61.2 gal
